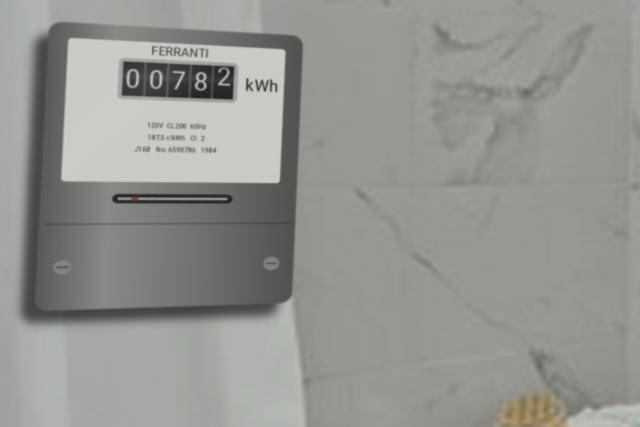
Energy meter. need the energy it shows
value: 782 kWh
